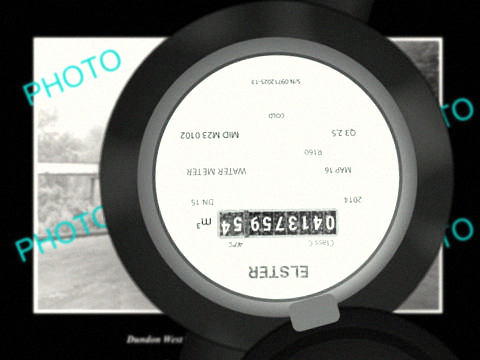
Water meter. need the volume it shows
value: 413759.54 m³
